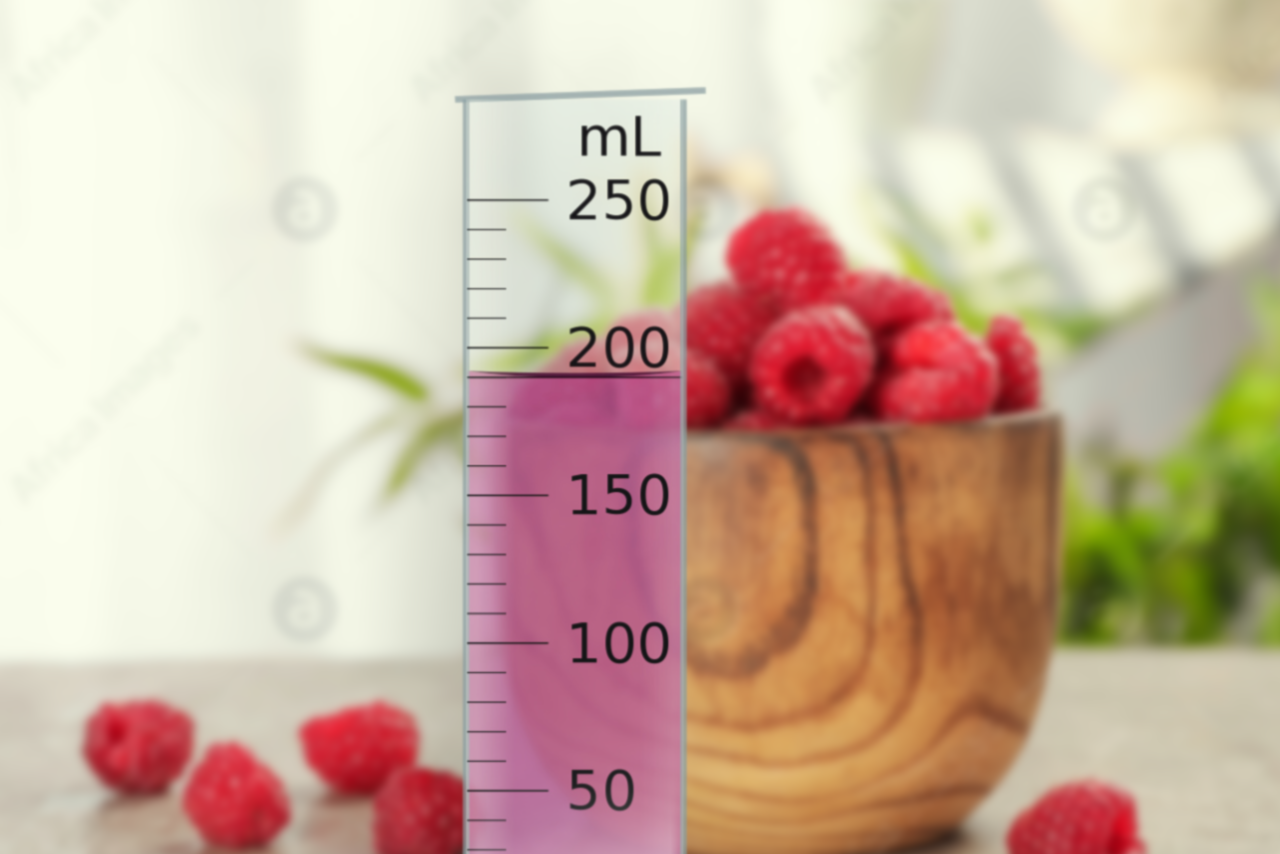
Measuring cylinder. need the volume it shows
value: 190 mL
